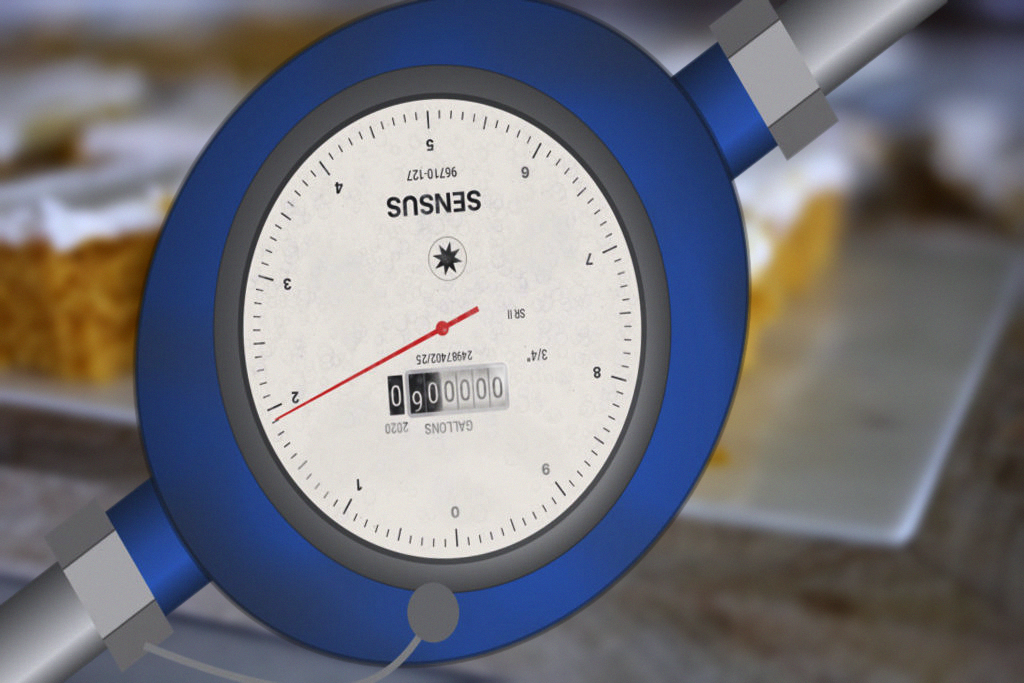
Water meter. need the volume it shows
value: 61.9 gal
